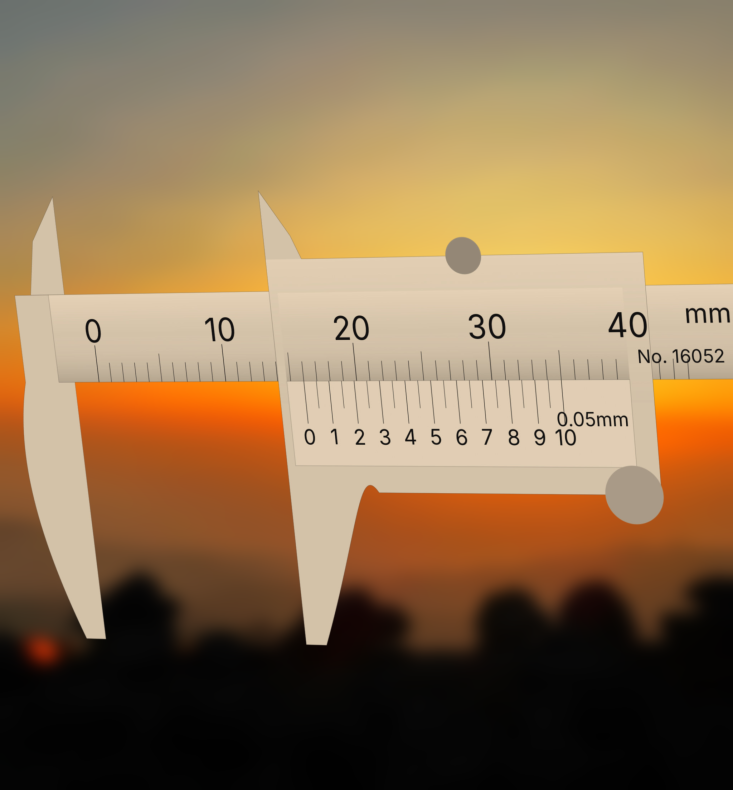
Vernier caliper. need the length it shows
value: 16.0 mm
